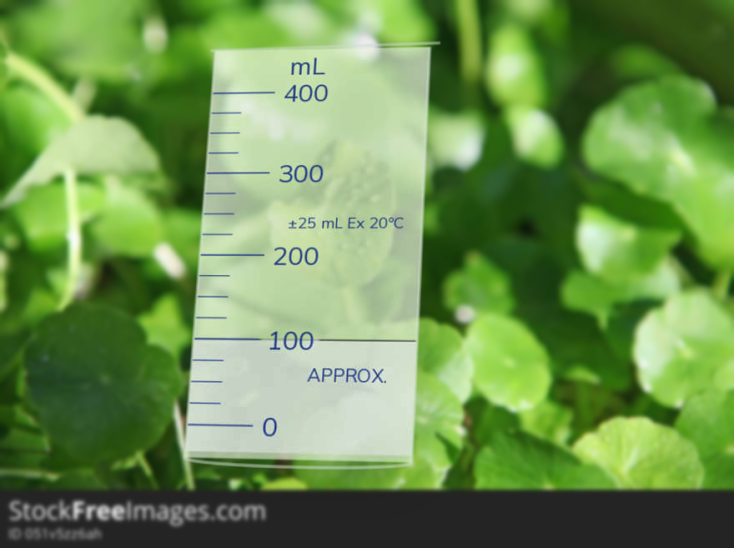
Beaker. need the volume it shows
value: 100 mL
